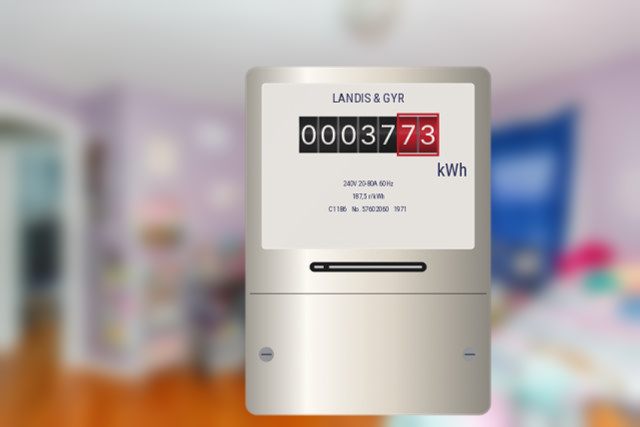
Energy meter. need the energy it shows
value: 37.73 kWh
